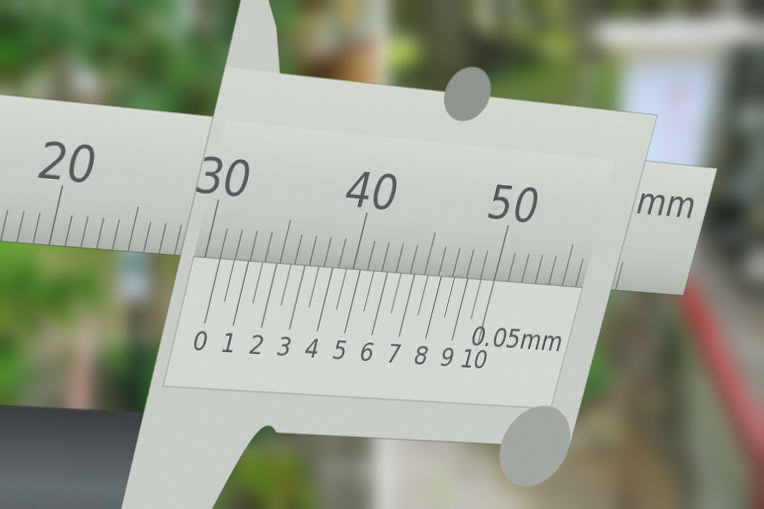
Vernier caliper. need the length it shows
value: 31.0 mm
